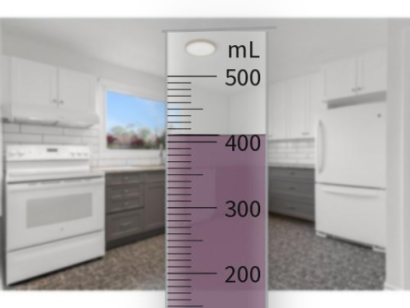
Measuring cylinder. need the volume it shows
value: 410 mL
